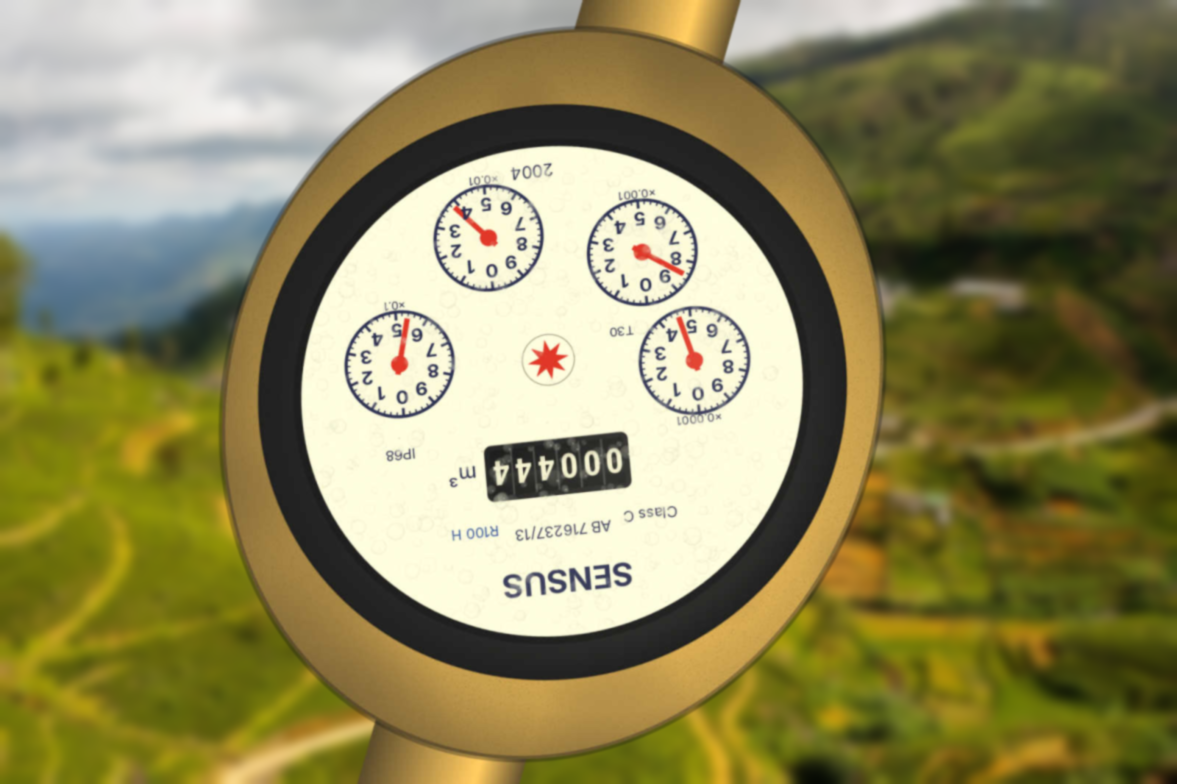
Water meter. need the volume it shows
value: 444.5384 m³
